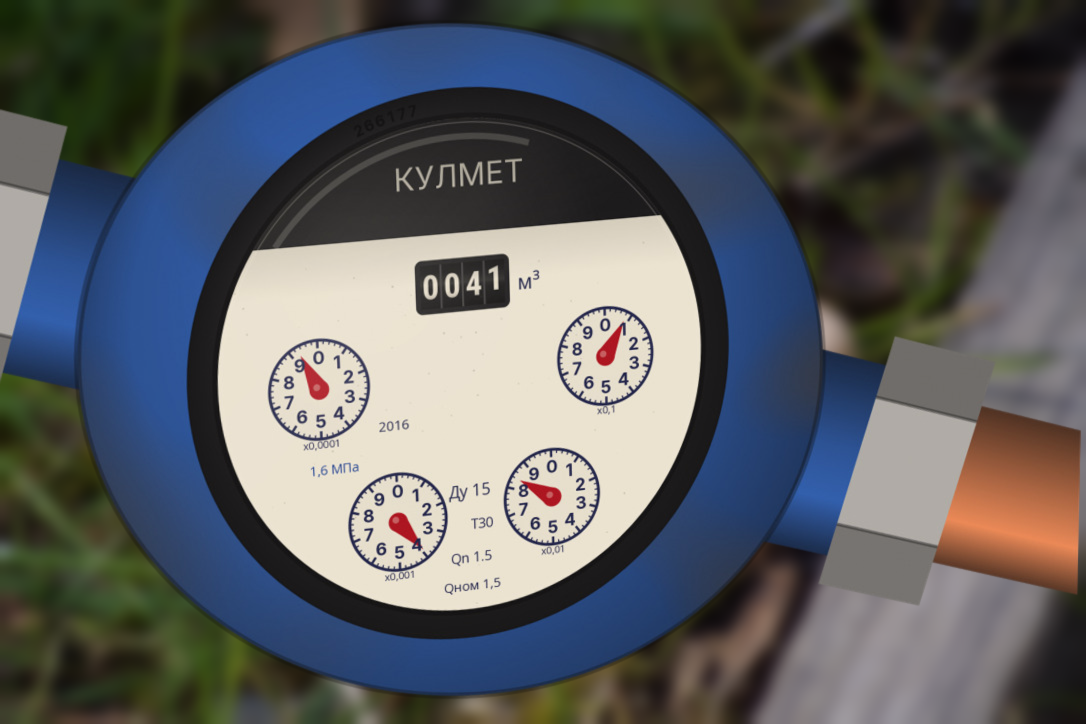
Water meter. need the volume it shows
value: 41.0839 m³
